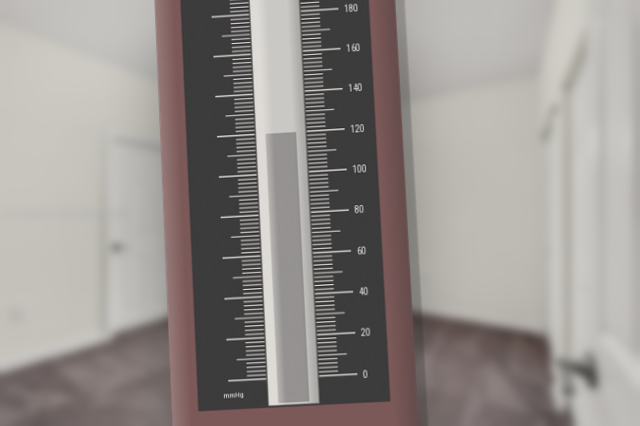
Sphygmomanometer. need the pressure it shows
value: 120 mmHg
